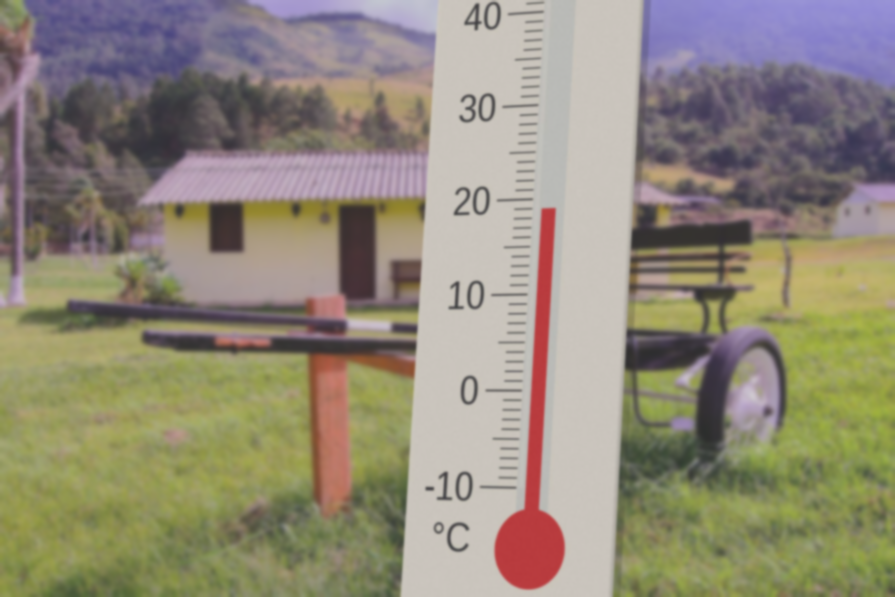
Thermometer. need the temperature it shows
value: 19 °C
